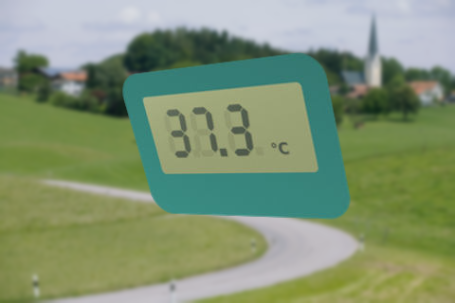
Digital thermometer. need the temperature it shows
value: 37.3 °C
